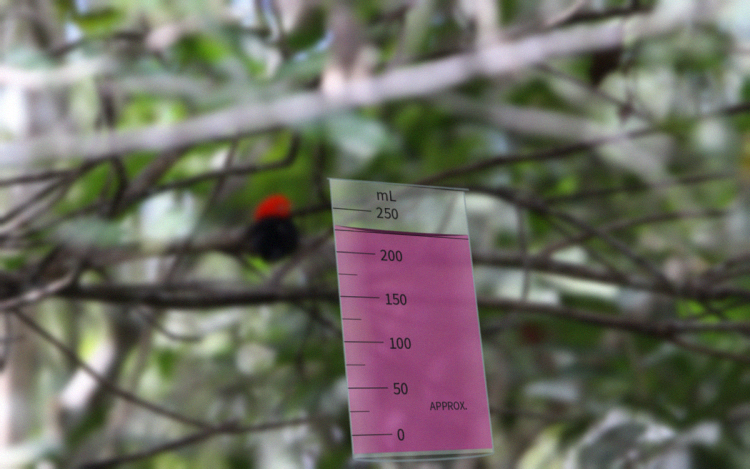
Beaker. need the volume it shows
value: 225 mL
